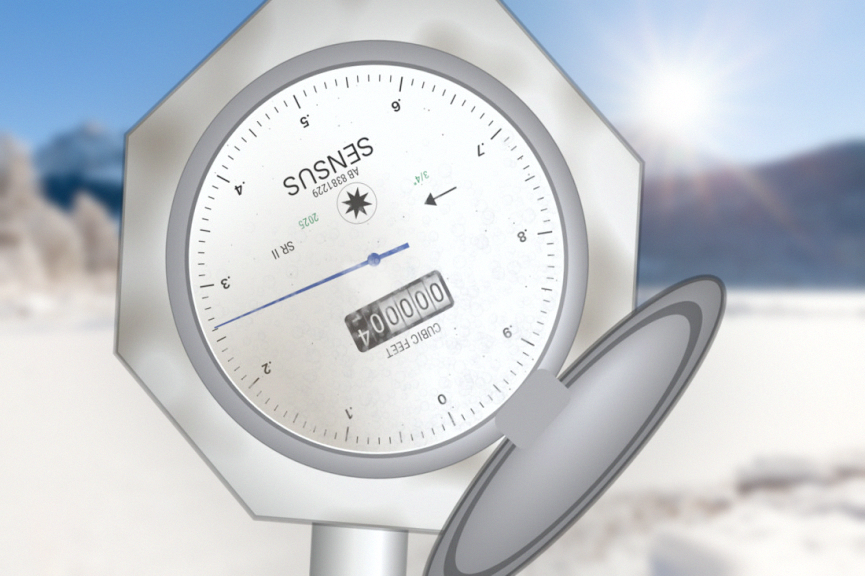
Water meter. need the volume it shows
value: 4.26 ft³
